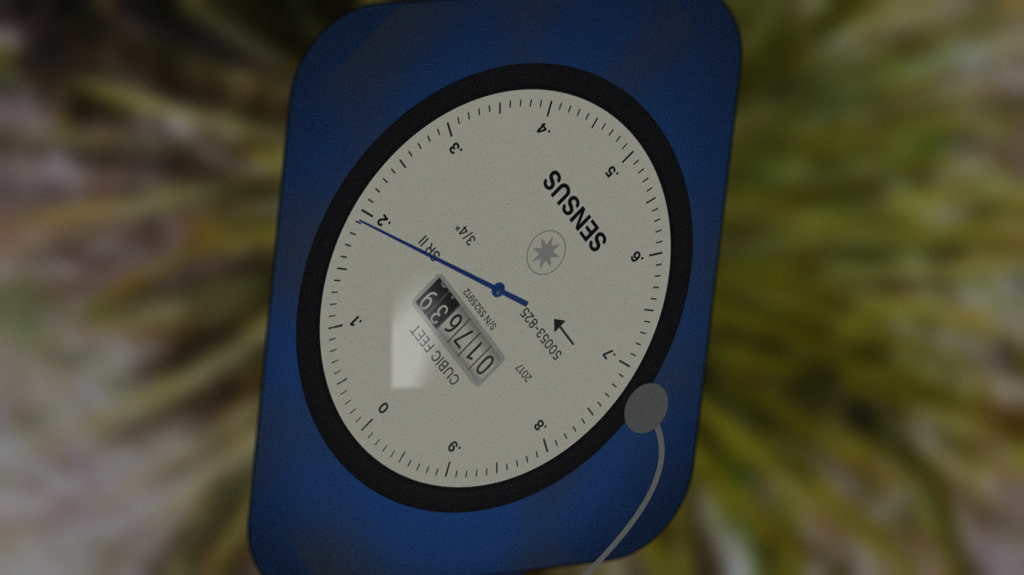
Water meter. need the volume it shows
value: 17639.19 ft³
